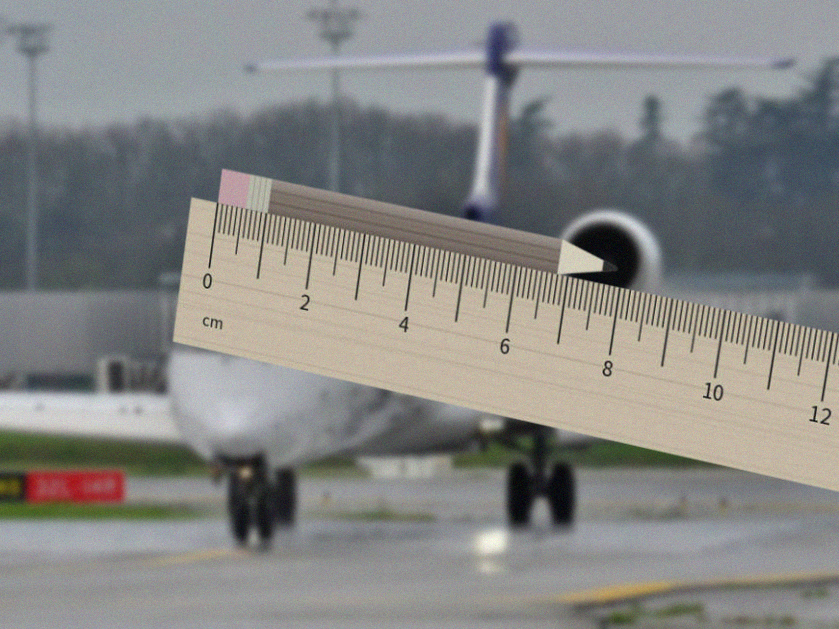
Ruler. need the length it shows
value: 7.9 cm
